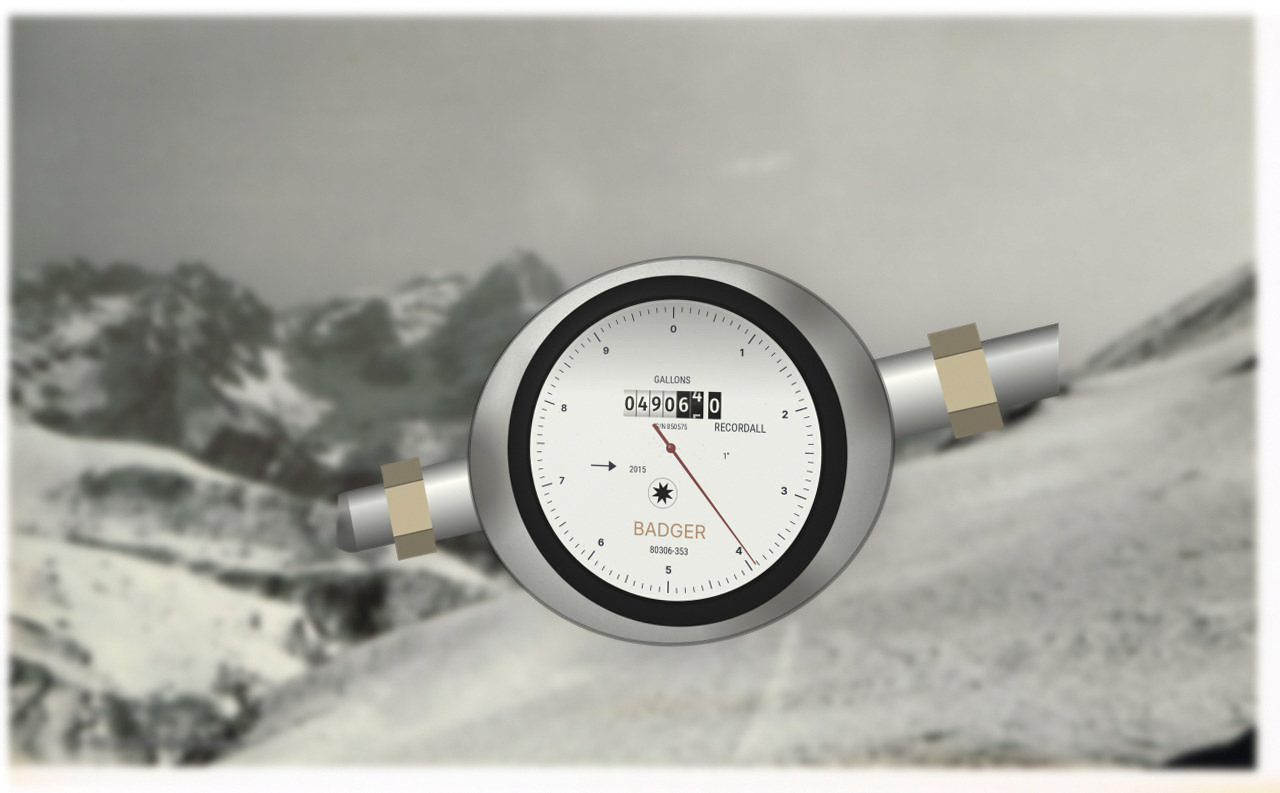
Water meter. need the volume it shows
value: 490643.9 gal
